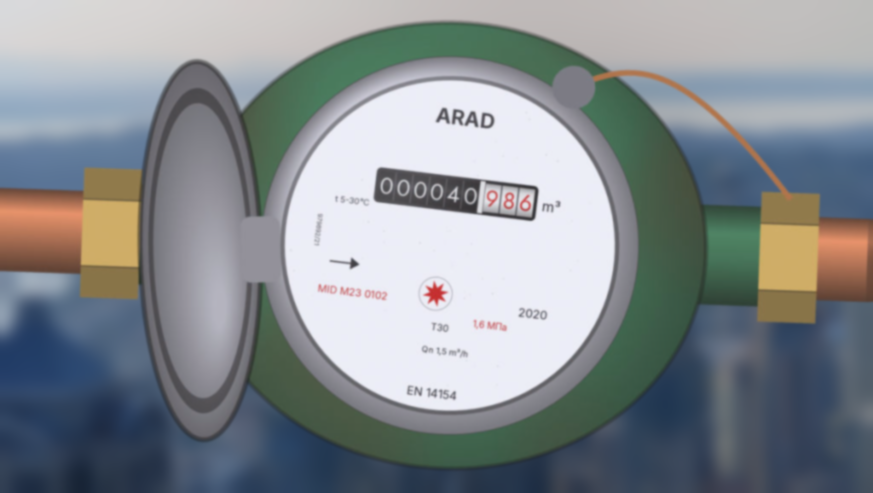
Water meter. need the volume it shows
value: 40.986 m³
